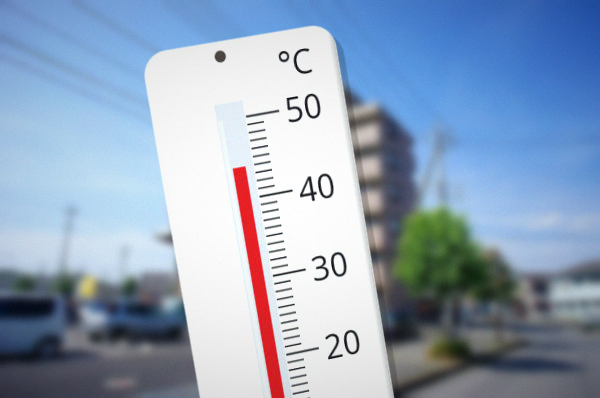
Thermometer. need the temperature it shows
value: 44 °C
